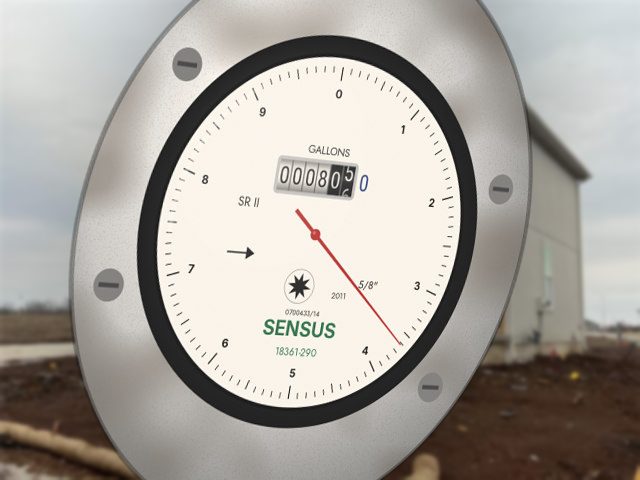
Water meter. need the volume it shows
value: 8053.6 gal
